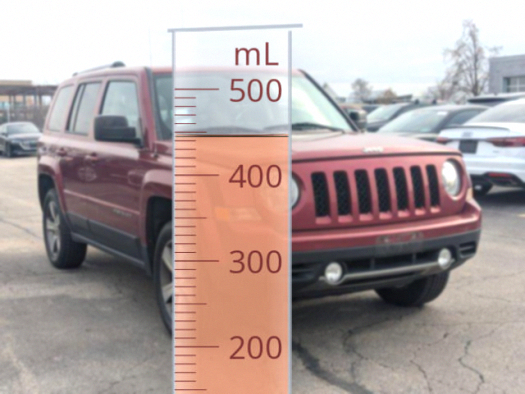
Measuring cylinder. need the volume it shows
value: 445 mL
